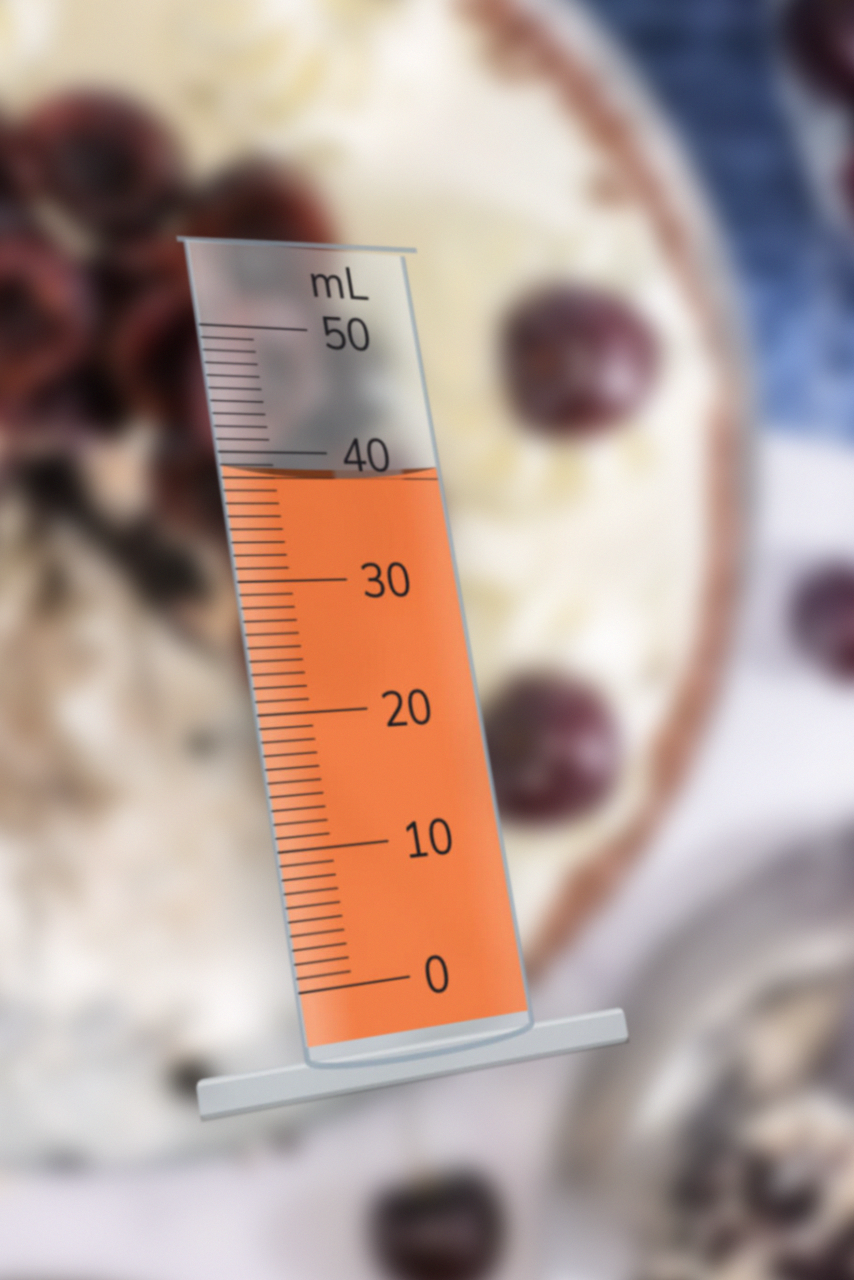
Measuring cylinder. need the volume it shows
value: 38 mL
